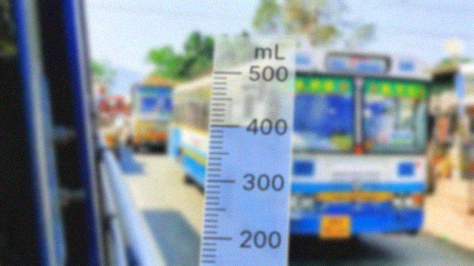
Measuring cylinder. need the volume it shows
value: 400 mL
